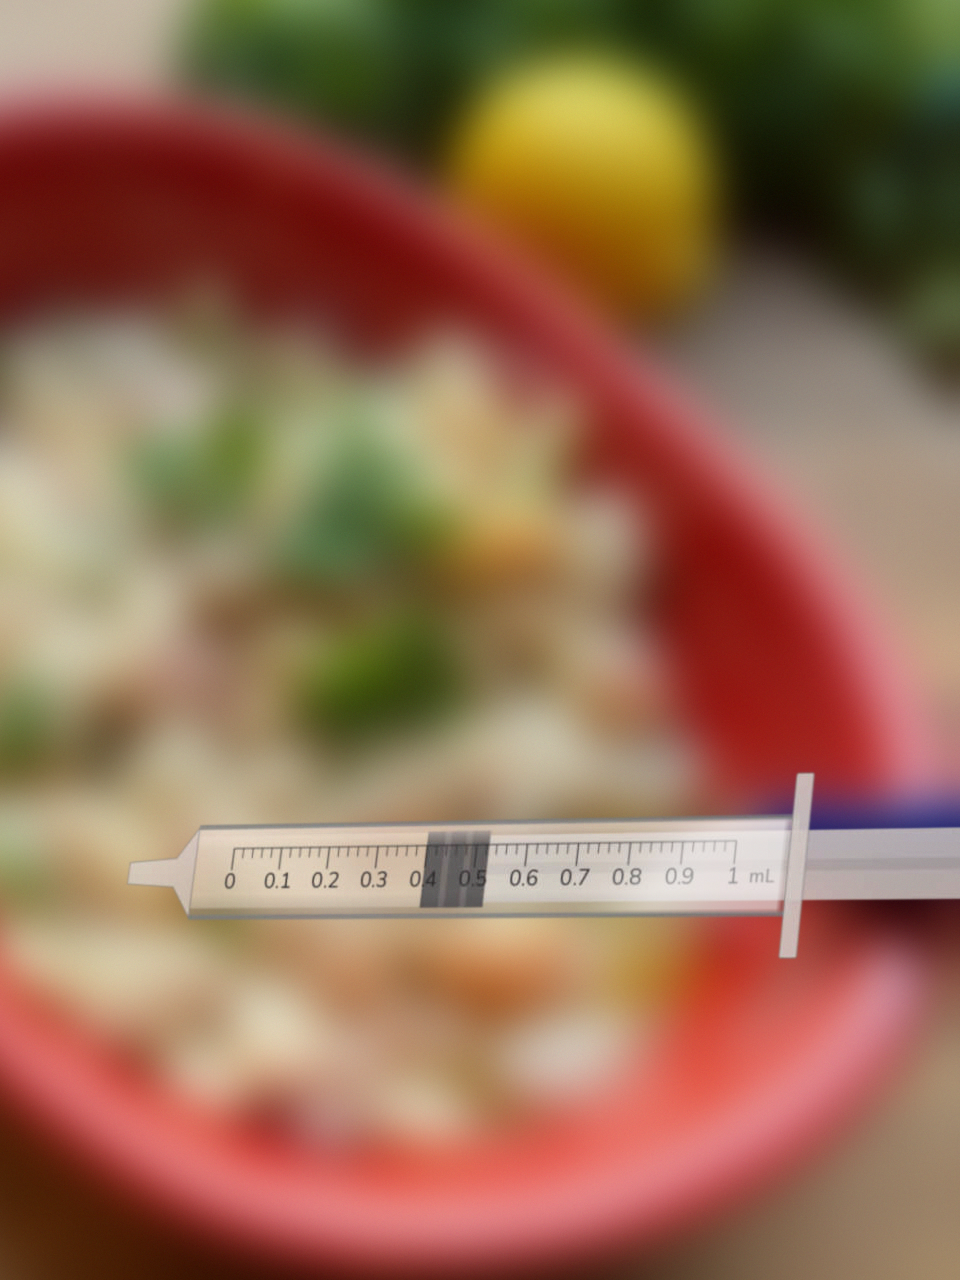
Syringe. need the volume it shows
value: 0.4 mL
